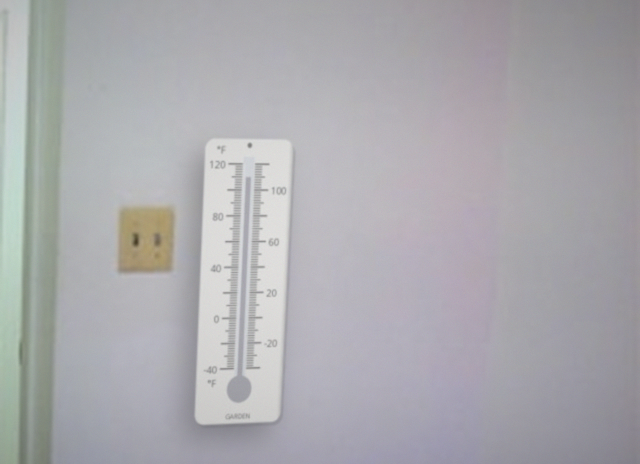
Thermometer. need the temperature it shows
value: 110 °F
